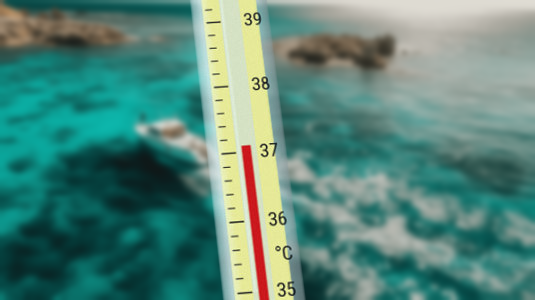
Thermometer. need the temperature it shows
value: 37.1 °C
